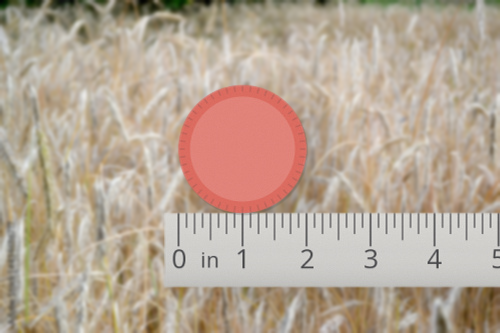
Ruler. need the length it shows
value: 2 in
